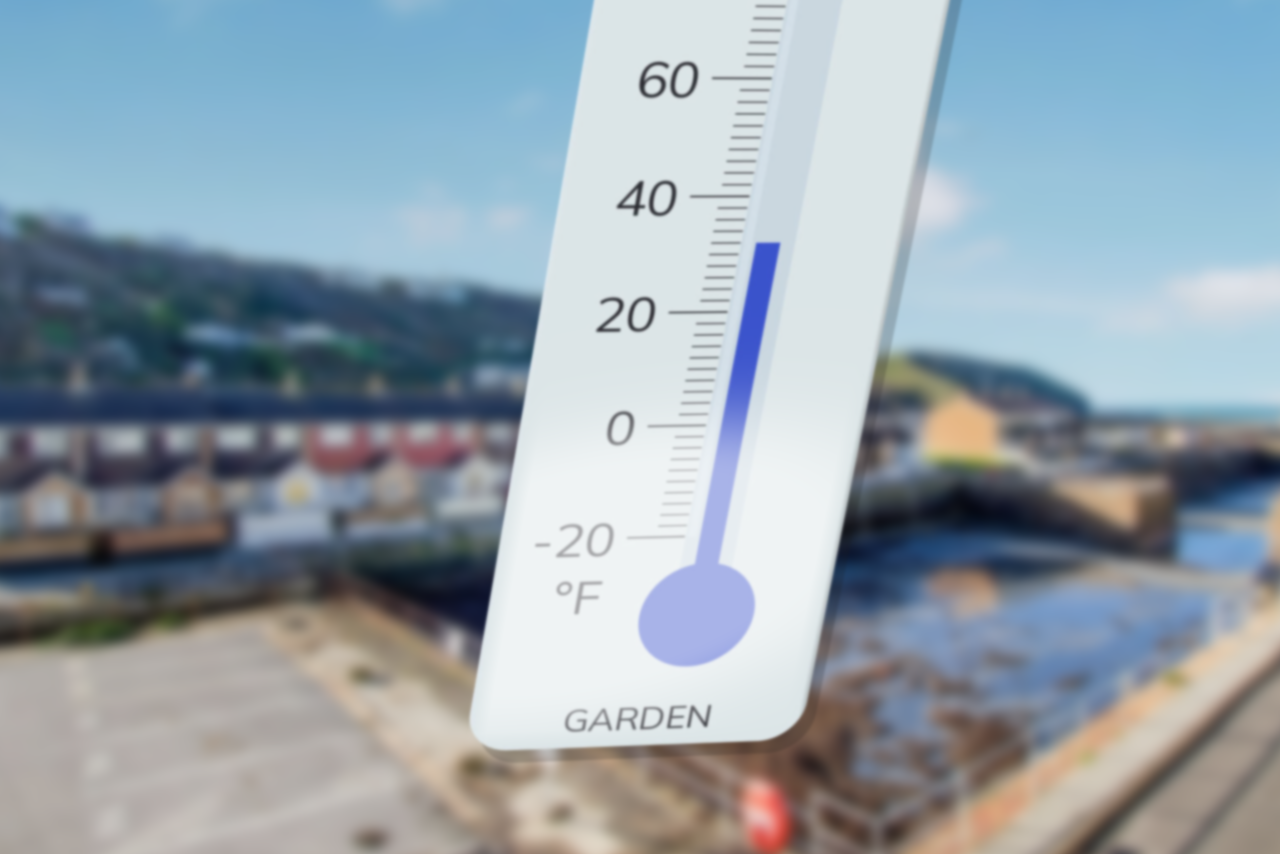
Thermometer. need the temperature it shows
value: 32 °F
